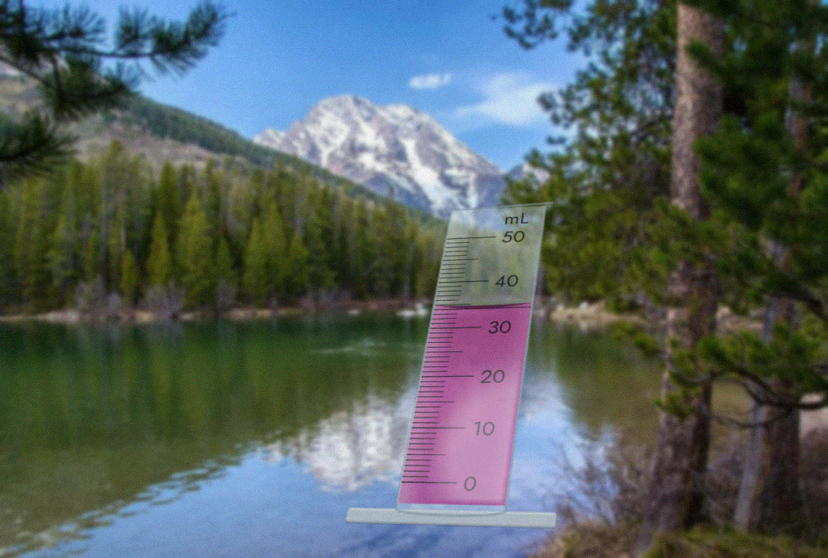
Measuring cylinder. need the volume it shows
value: 34 mL
